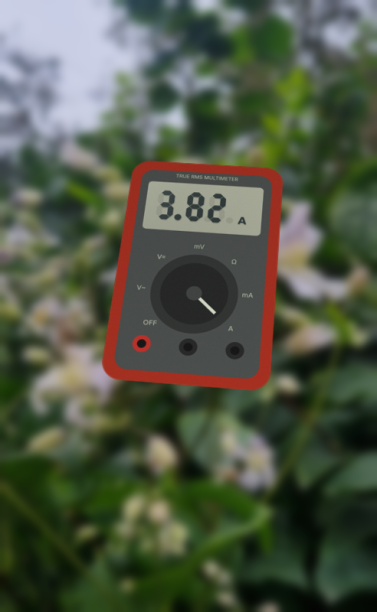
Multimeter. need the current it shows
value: 3.82 A
